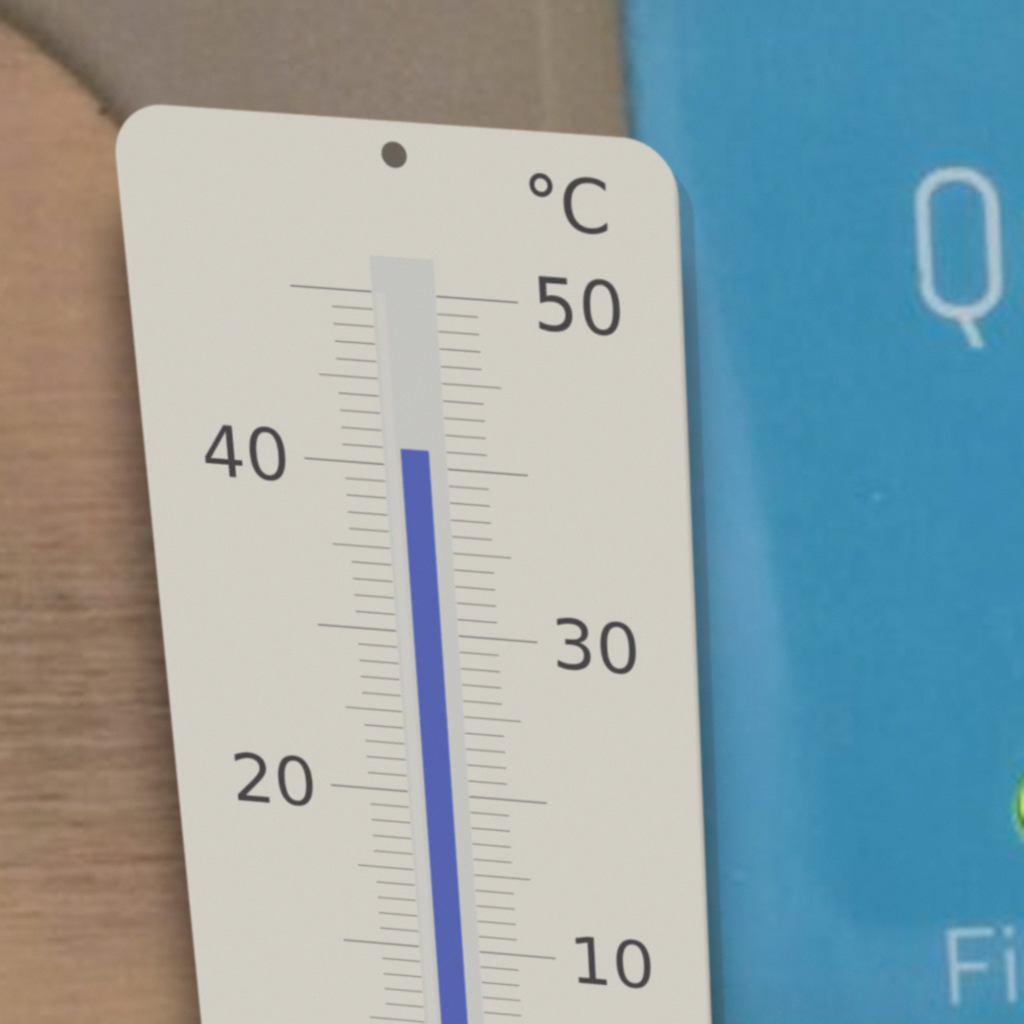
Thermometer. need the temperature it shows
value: 41 °C
